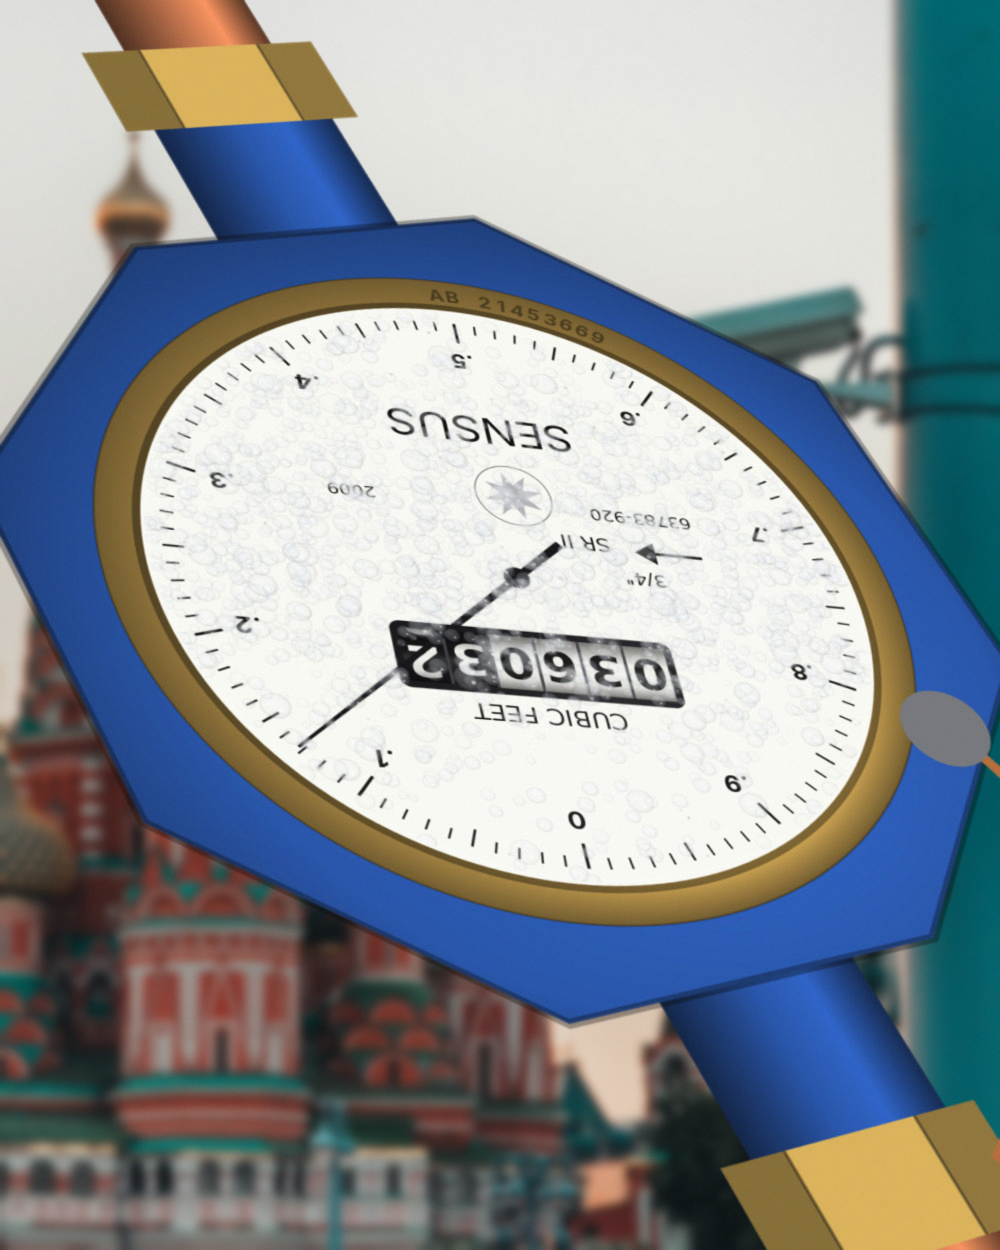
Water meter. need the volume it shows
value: 36032.13 ft³
